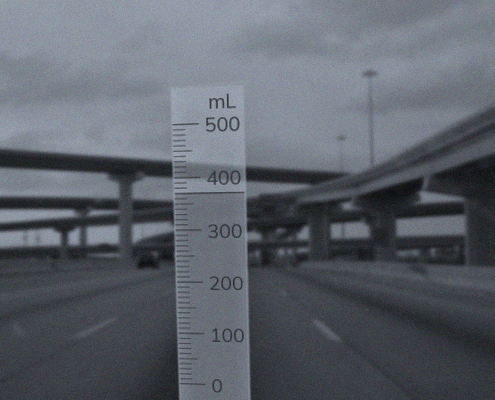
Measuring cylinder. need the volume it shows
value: 370 mL
